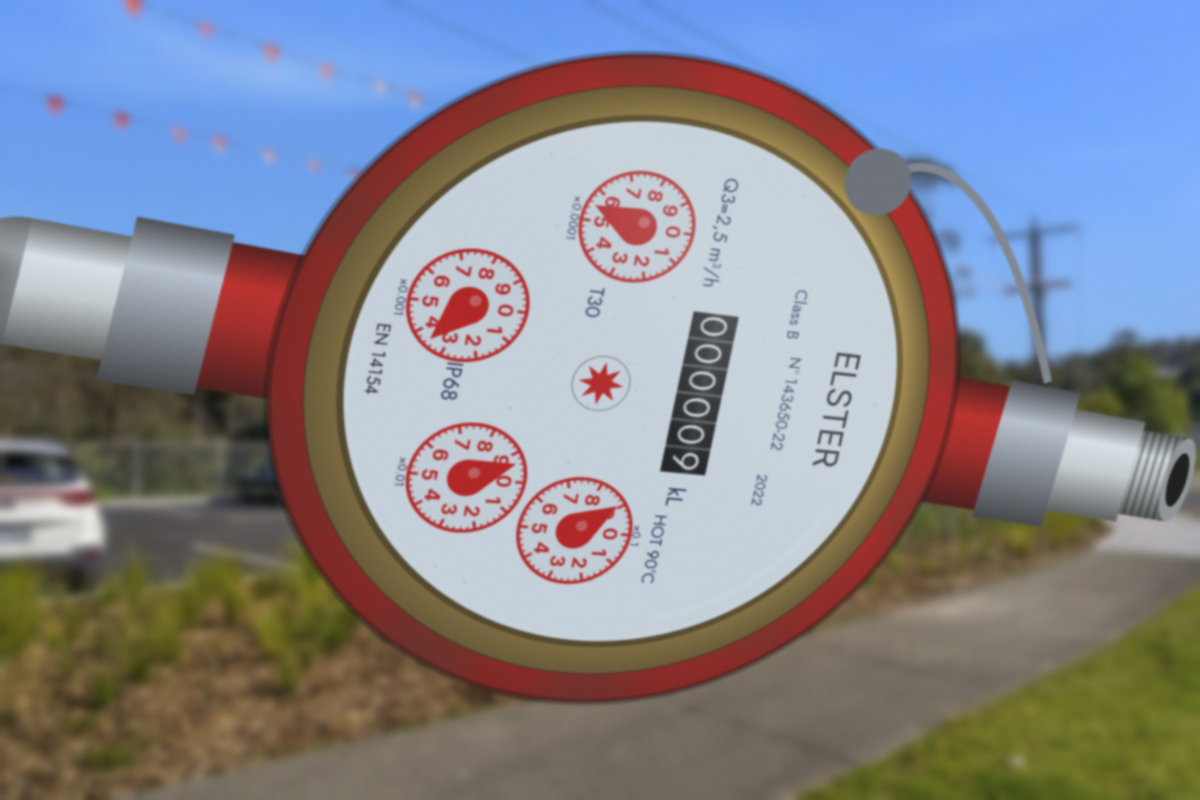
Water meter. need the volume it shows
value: 9.8935 kL
